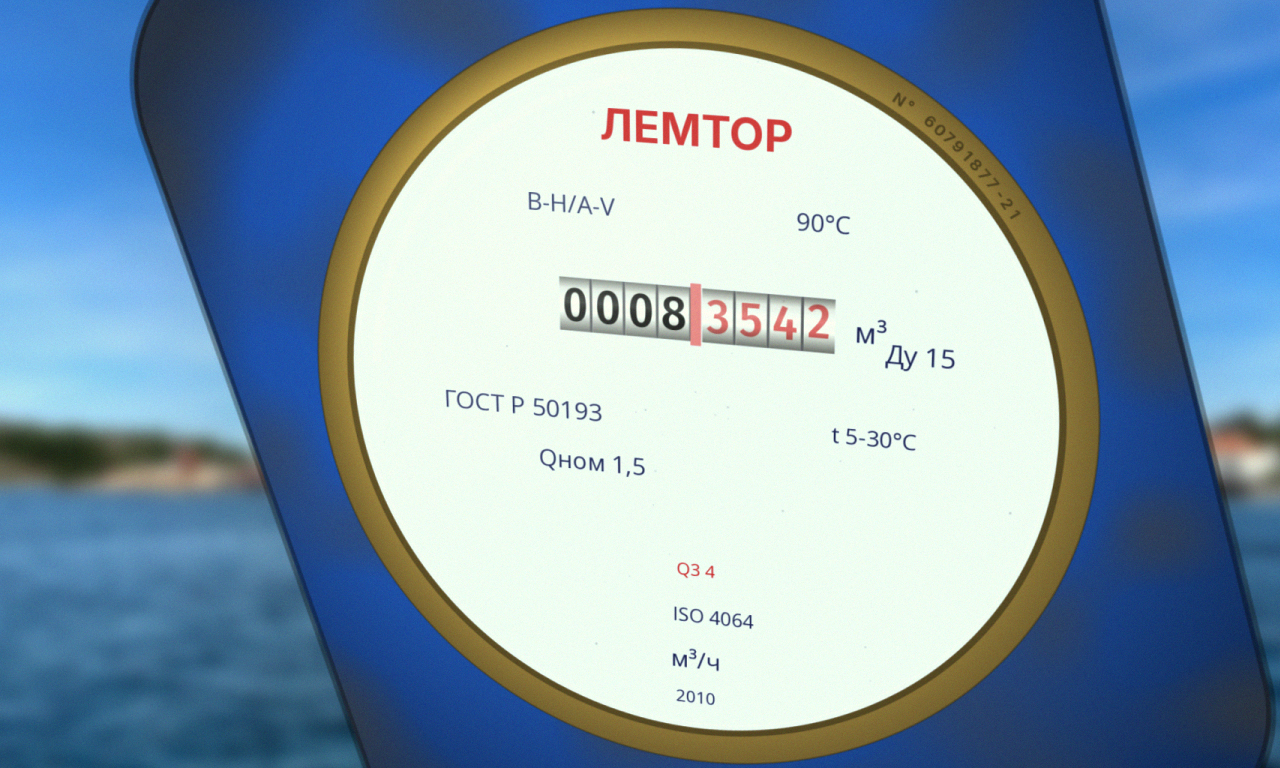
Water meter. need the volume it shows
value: 8.3542 m³
